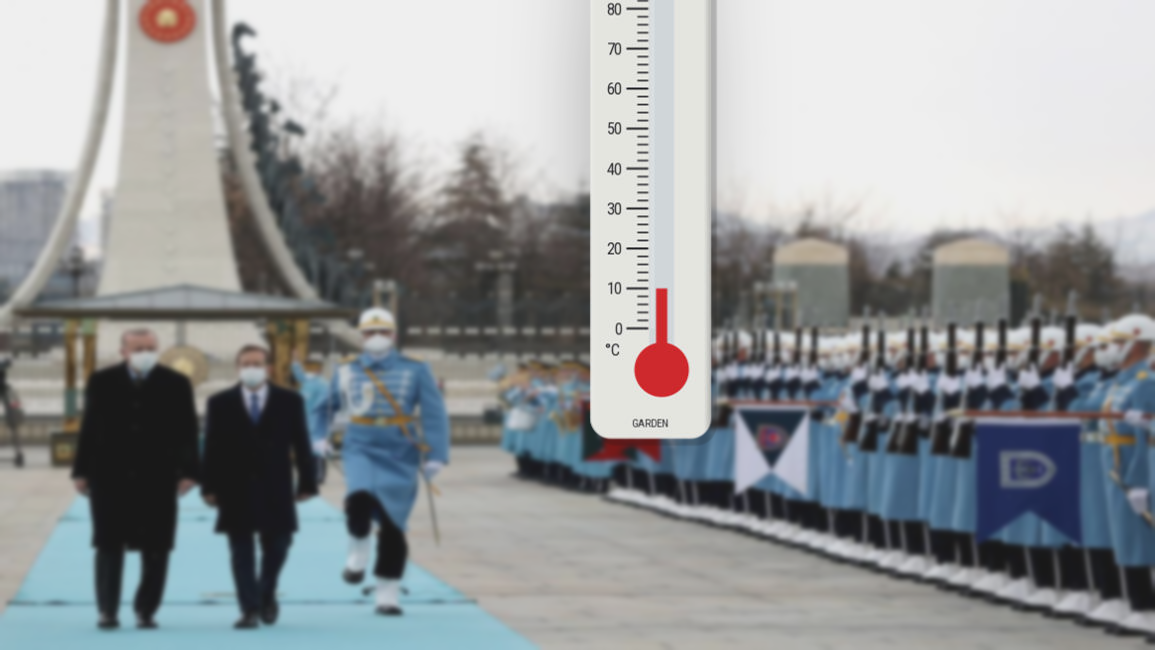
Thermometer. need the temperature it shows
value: 10 °C
